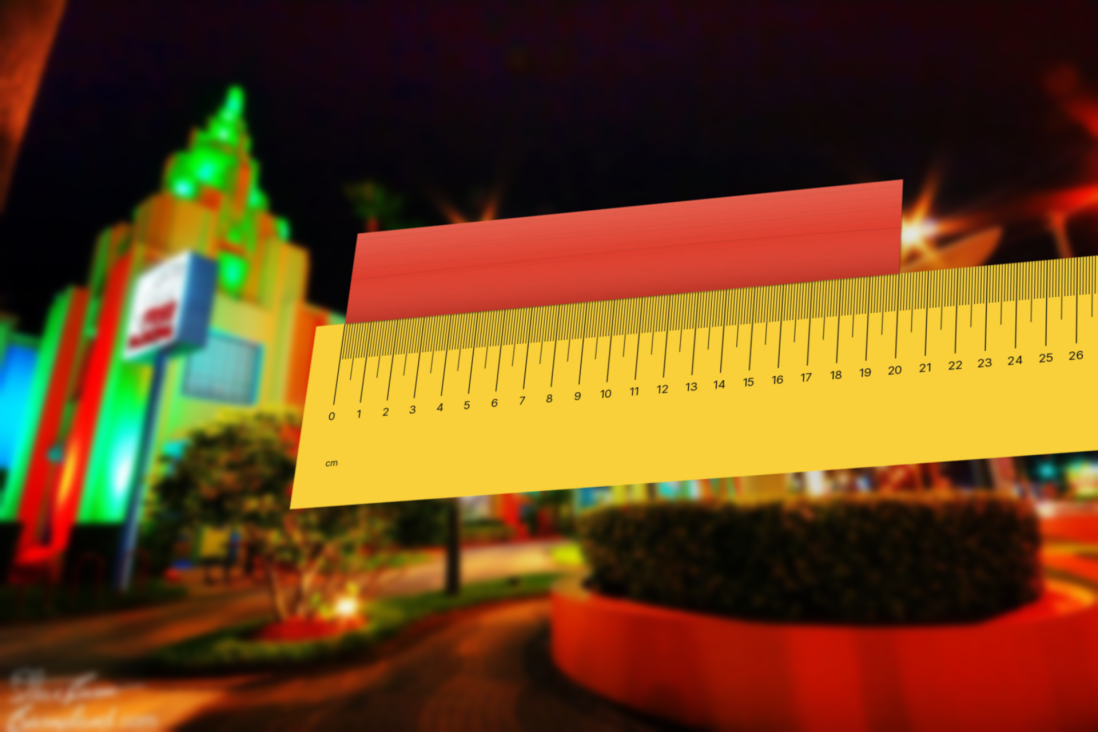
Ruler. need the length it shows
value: 20 cm
